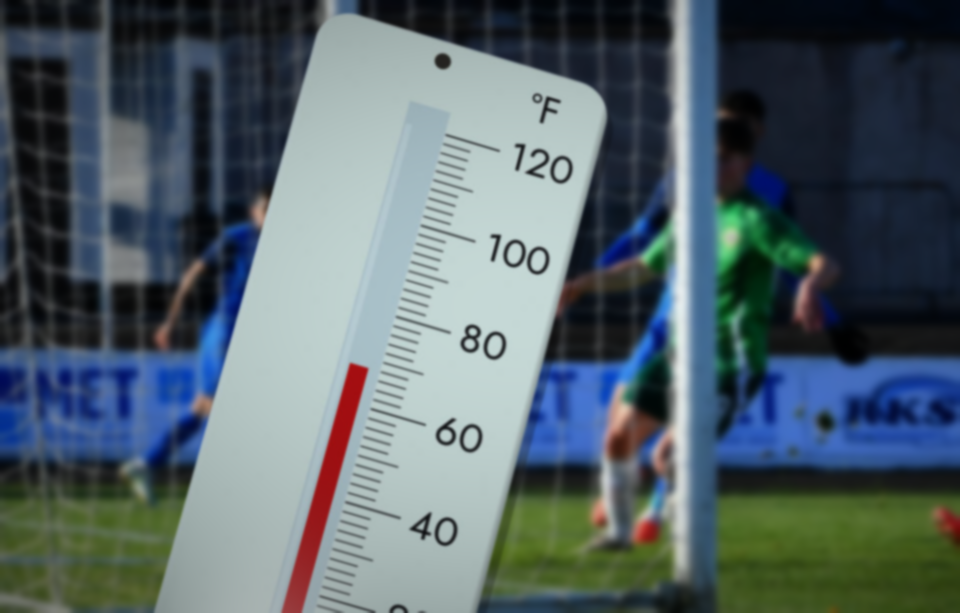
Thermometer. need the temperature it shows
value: 68 °F
